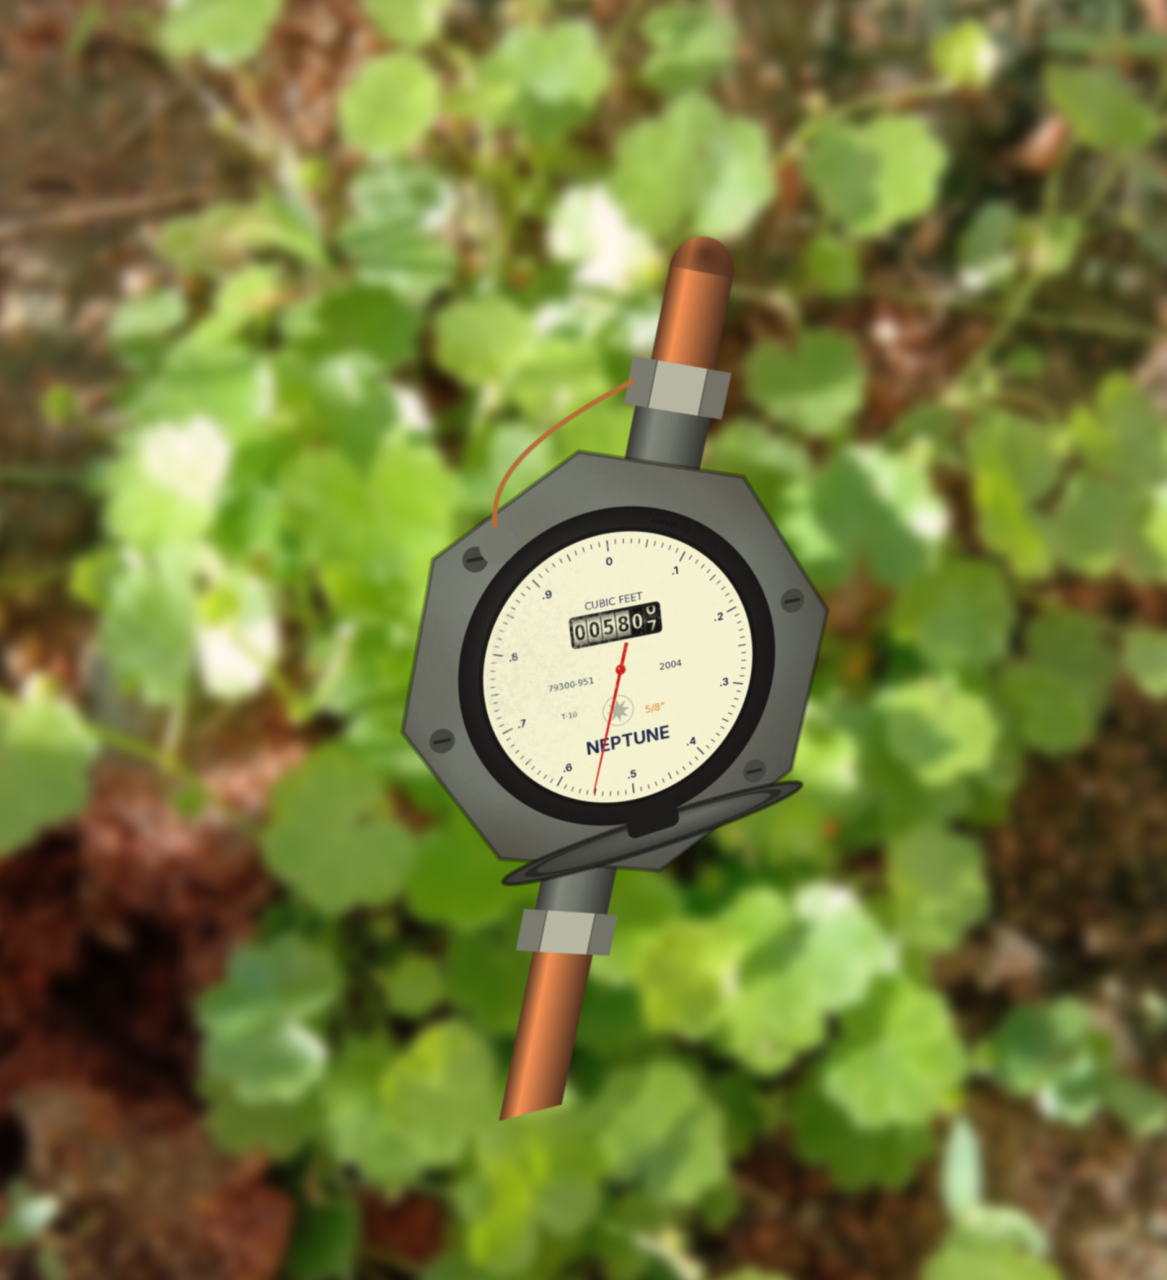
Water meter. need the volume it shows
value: 5806.55 ft³
